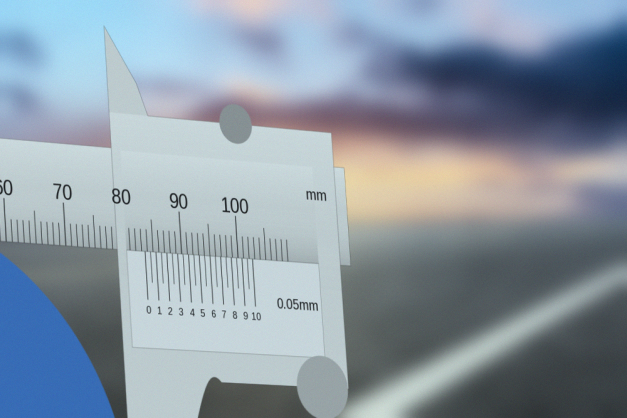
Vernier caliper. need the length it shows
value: 83.6 mm
